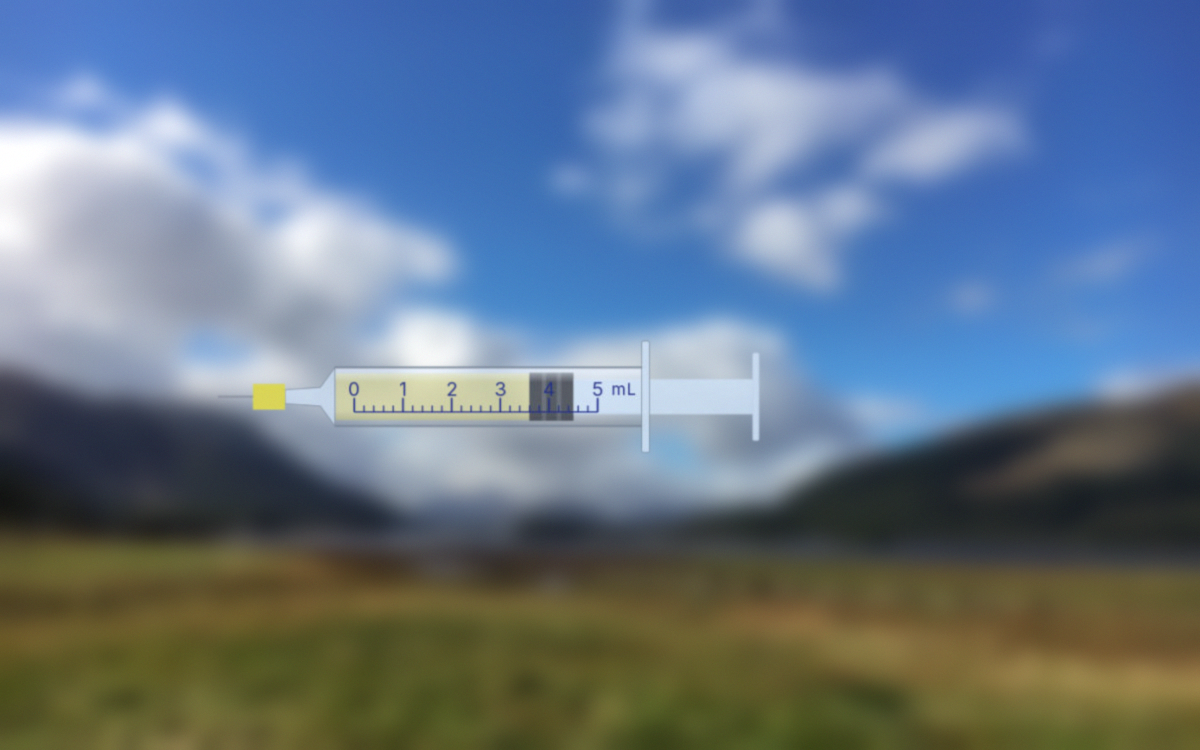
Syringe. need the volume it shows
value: 3.6 mL
